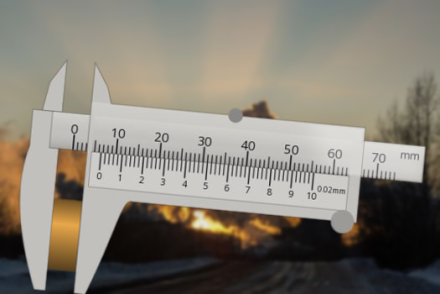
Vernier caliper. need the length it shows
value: 6.5 mm
